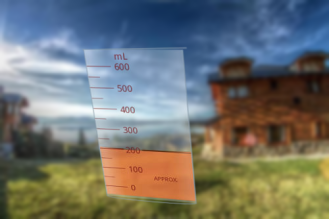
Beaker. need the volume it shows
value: 200 mL
